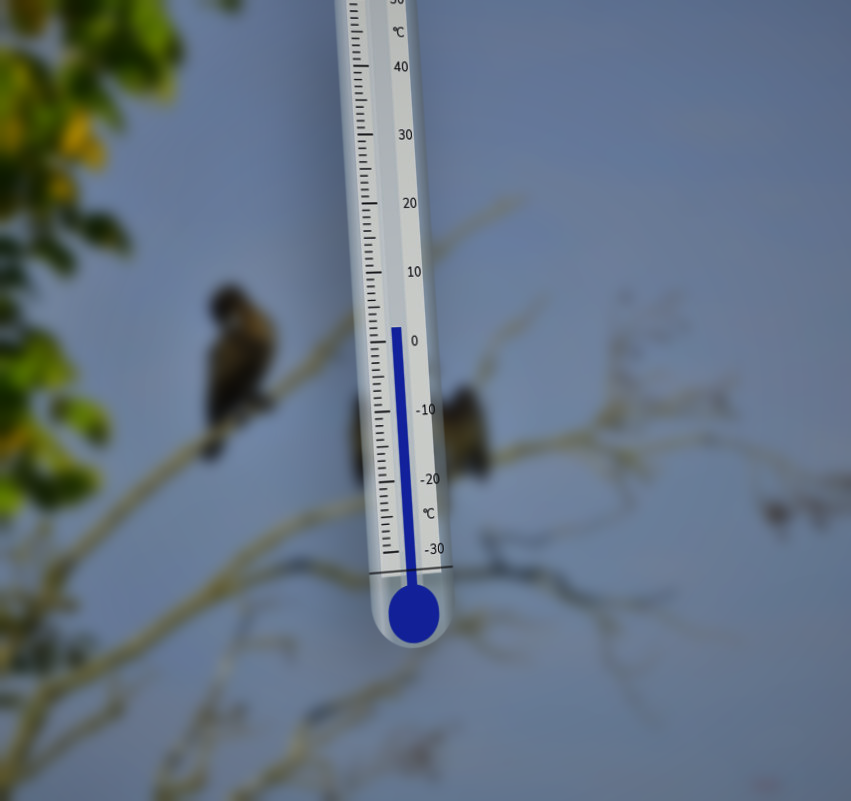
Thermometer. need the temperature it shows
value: 2 °C
